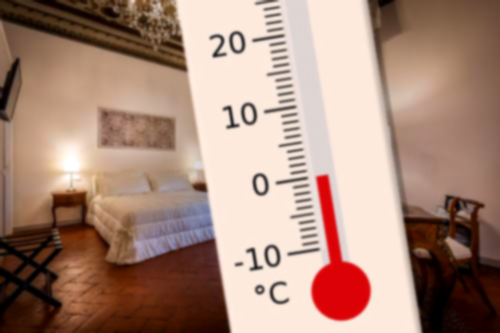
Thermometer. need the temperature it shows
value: 0 °C
